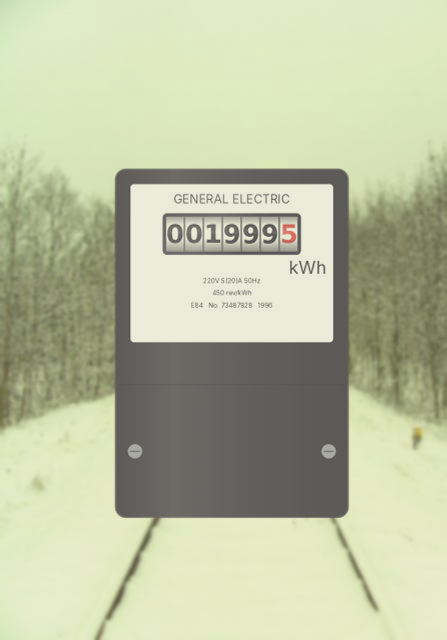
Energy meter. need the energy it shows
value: 1999.5 kWh
